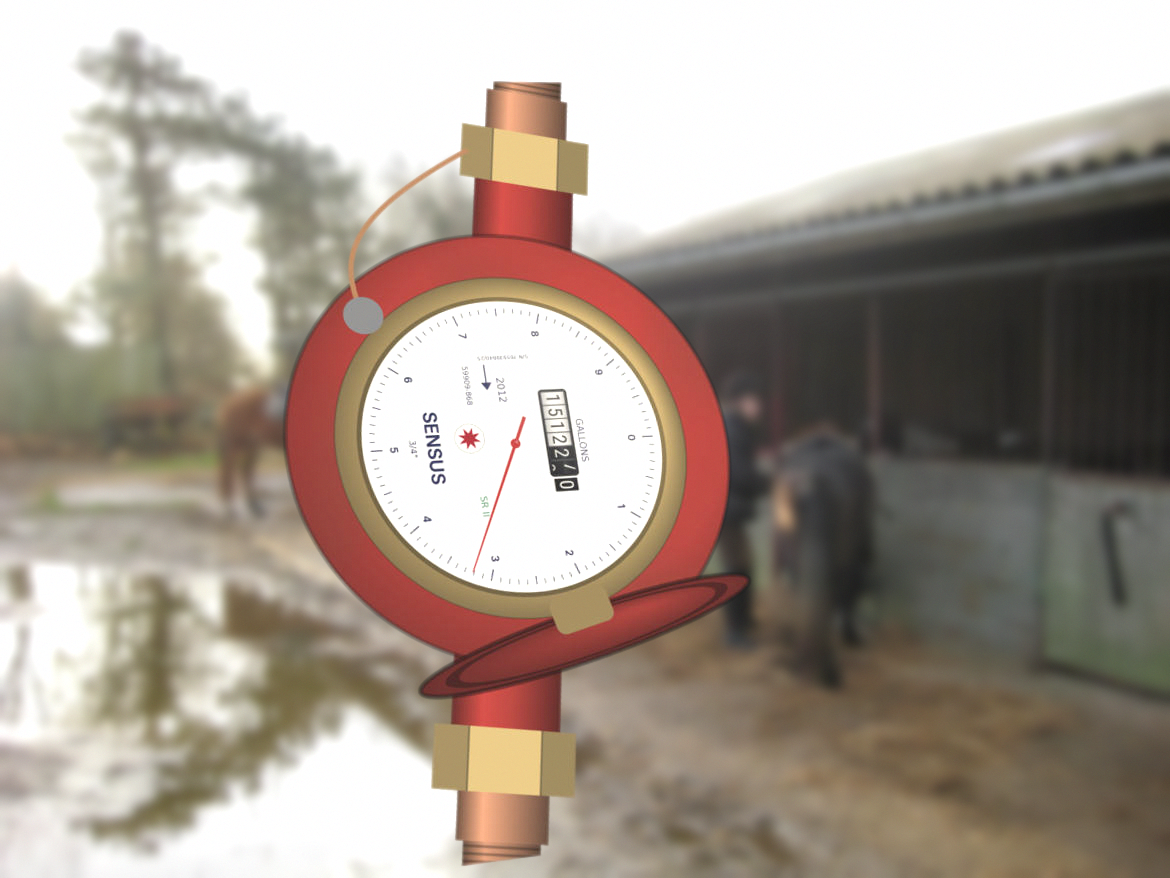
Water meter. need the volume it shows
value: 1512273.2 gal
